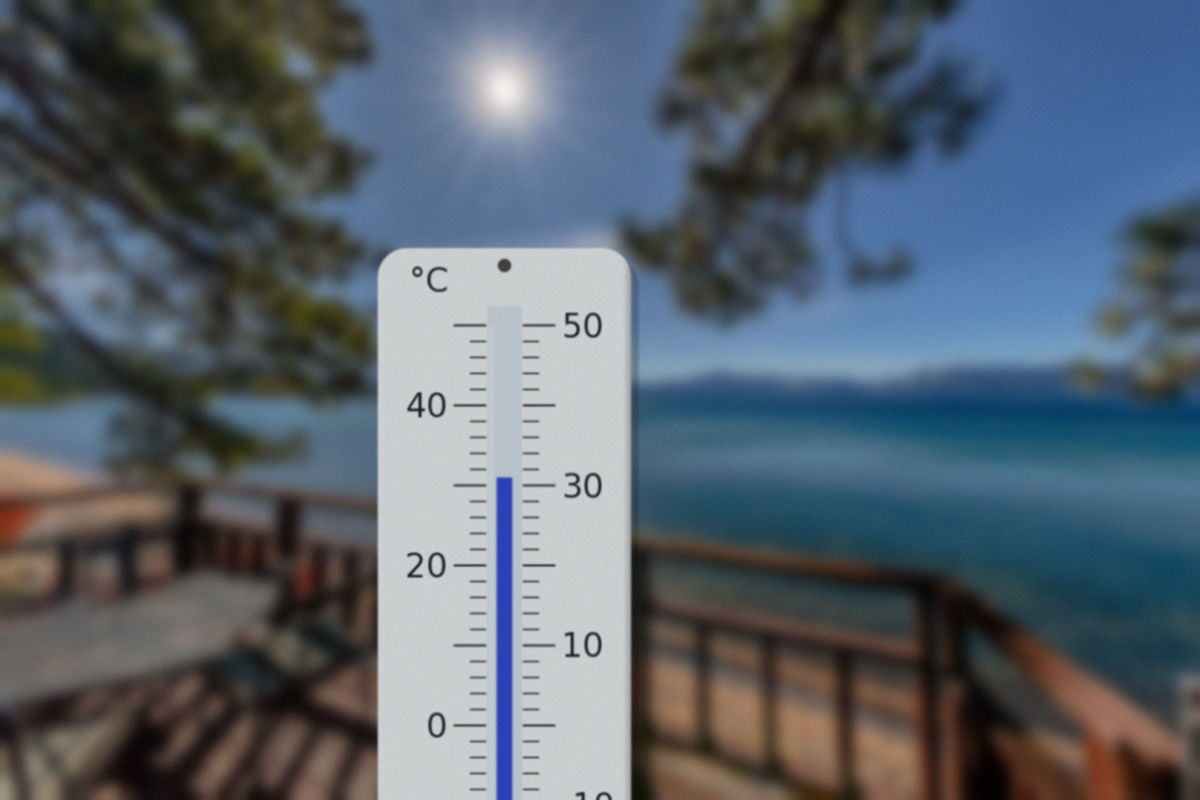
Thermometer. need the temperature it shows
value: 31 °C
